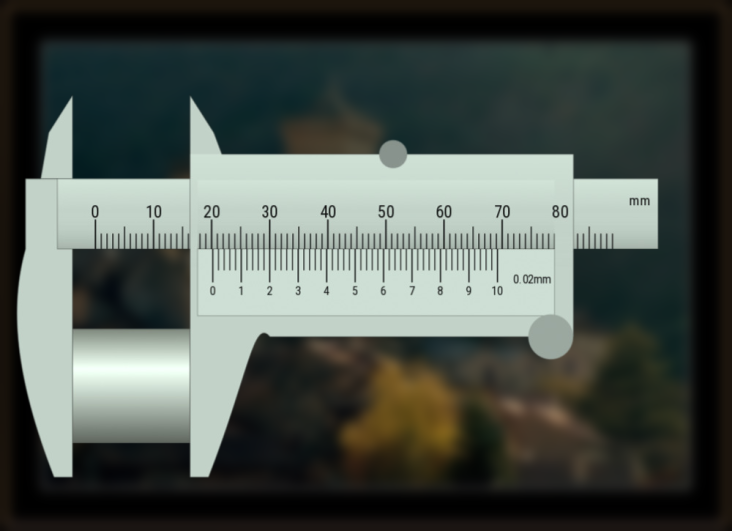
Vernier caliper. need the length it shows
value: 20.2 mm
